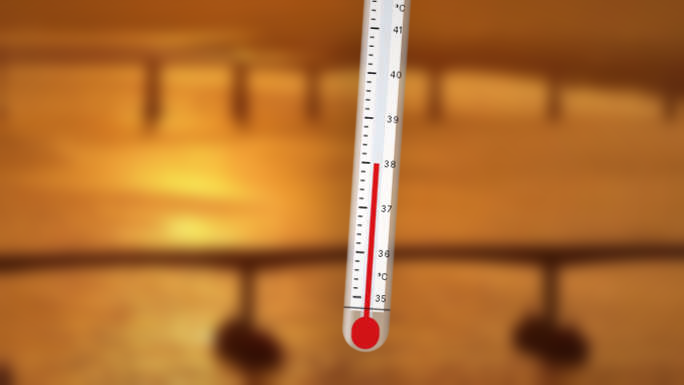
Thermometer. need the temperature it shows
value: 38 °C
